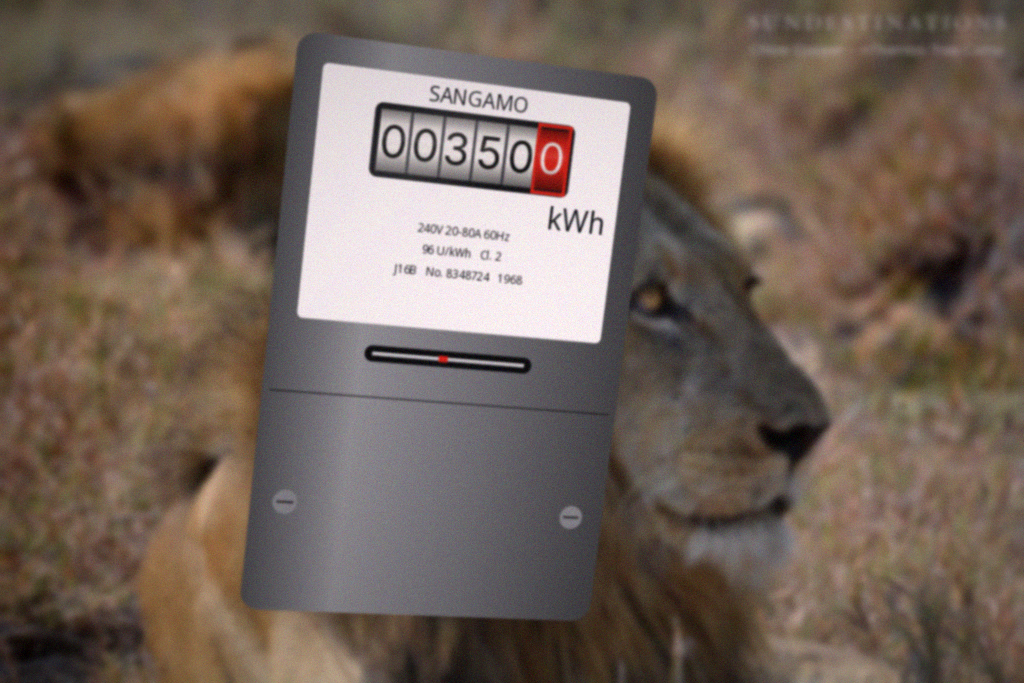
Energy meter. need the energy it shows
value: 350.0 kWh
